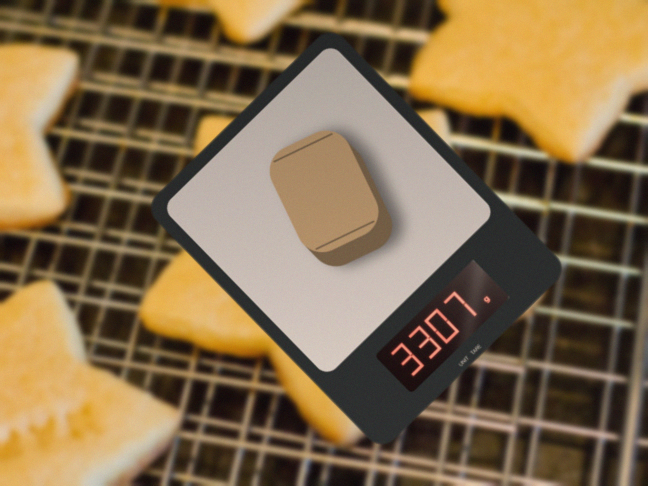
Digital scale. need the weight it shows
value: 3307 g
